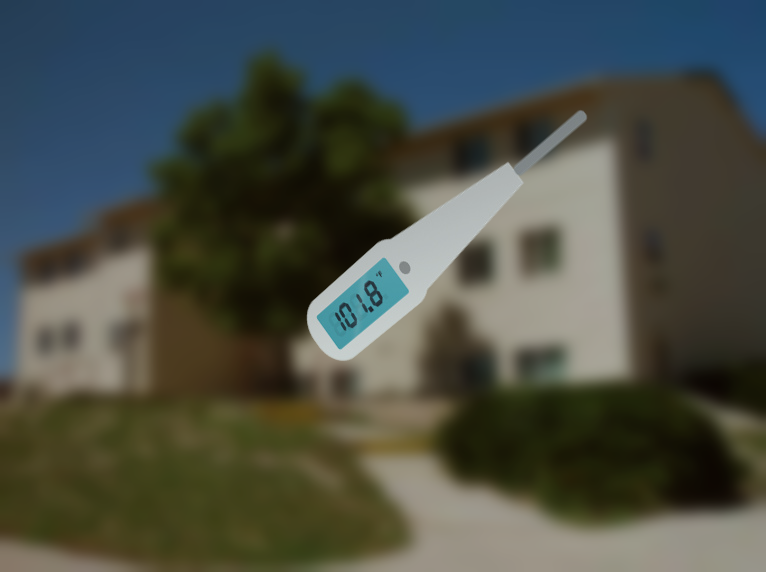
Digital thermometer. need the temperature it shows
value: 101.8 °F
